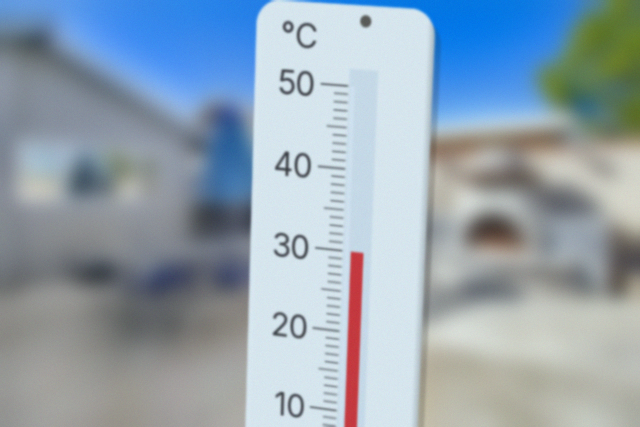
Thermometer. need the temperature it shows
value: 30 °C
